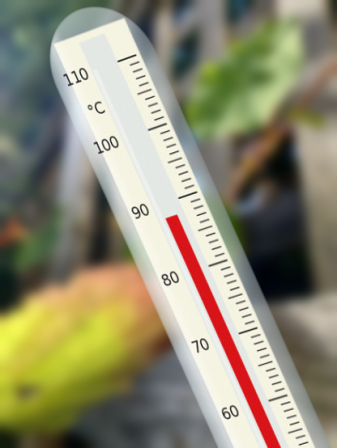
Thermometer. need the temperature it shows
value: 88 °C
